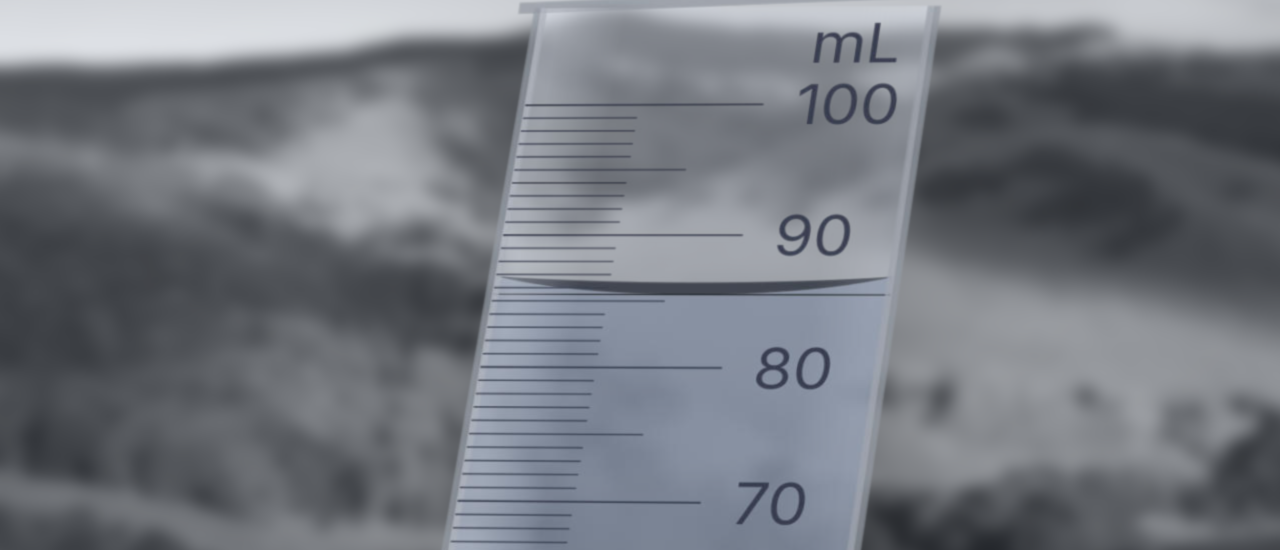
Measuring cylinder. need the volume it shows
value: 85.5 mL
